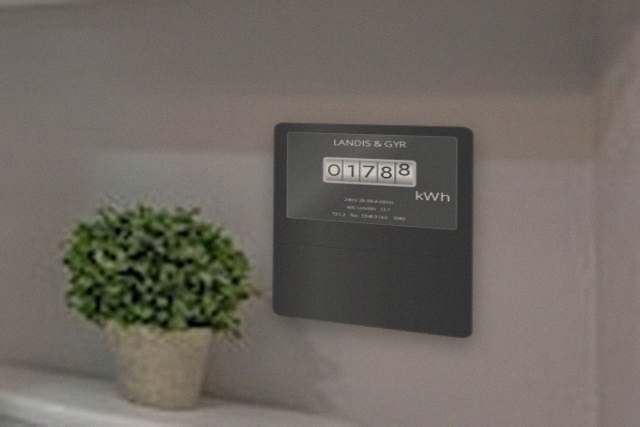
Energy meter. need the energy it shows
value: 1788 kWh
